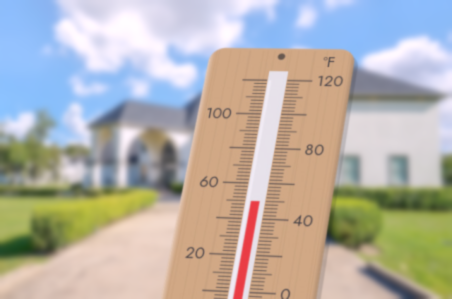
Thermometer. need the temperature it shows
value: 50 °F
